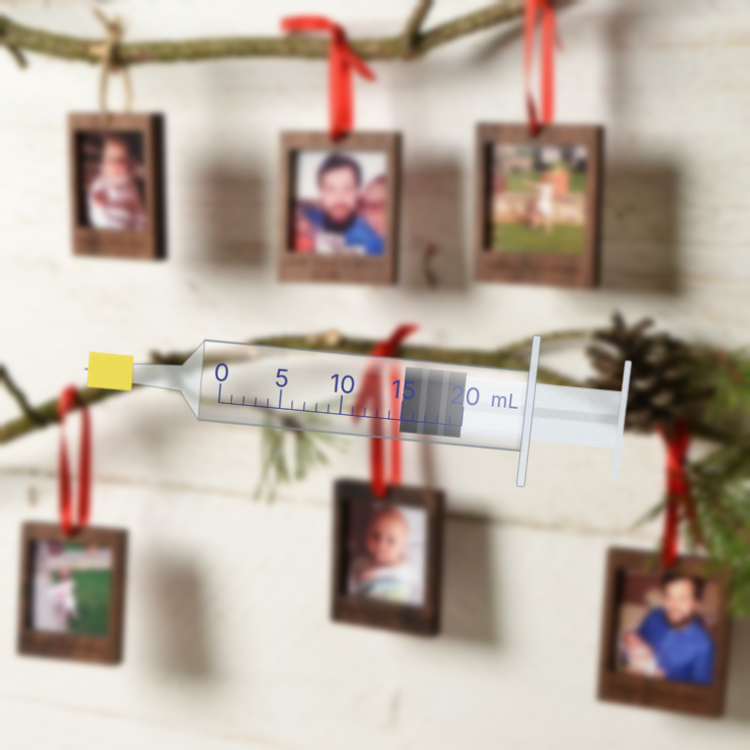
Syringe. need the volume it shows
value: 15 mL
